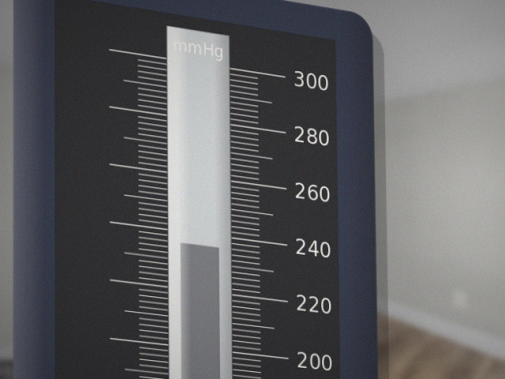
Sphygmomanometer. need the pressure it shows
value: 236 mmHg
